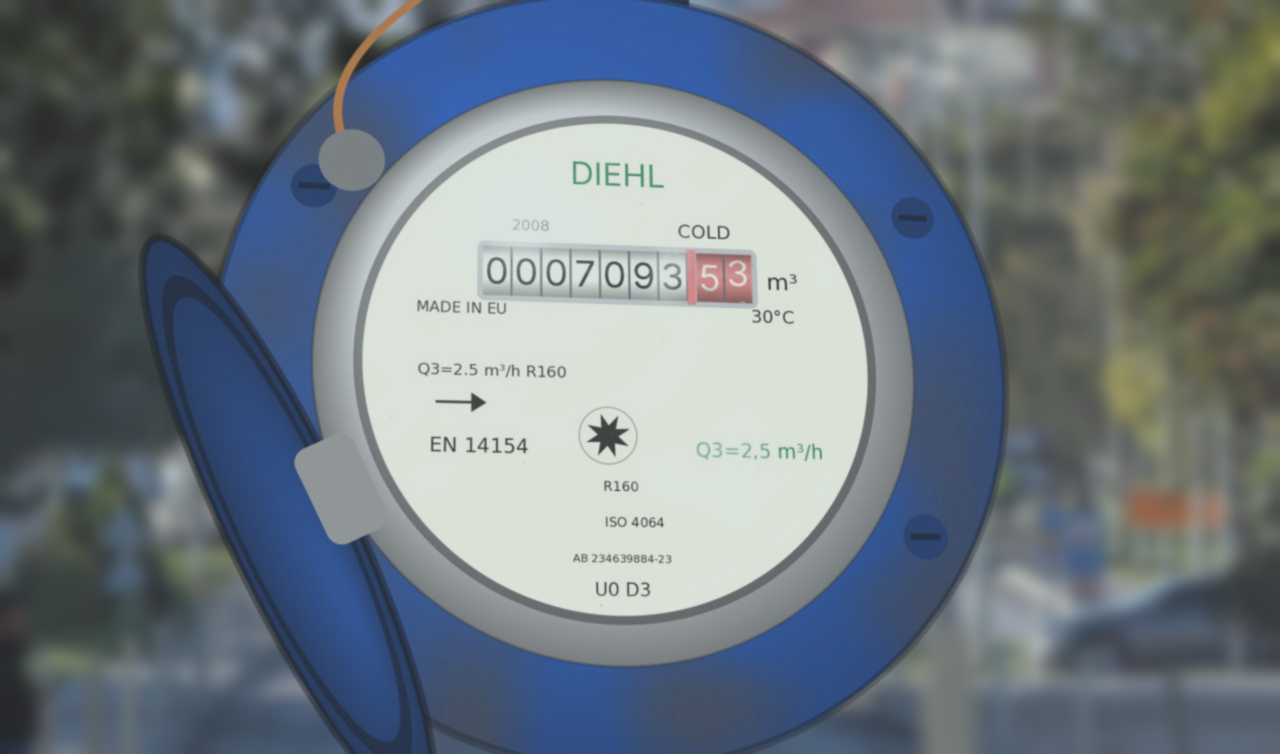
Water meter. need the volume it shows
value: 7093.53 m³
